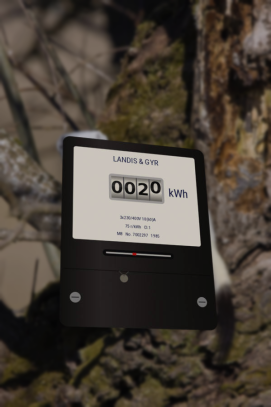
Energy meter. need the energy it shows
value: 20 kWh
